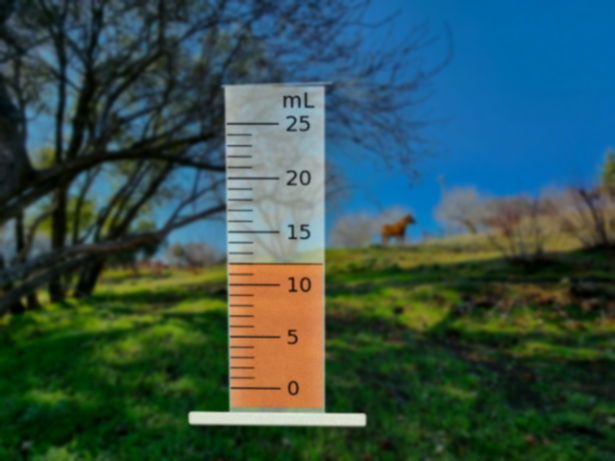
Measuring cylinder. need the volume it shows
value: 12 mL
